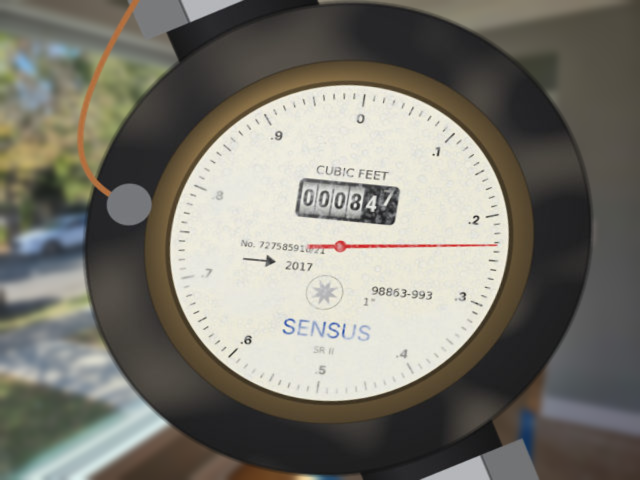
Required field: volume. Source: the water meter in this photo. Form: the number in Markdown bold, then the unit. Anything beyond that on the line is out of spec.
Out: **847.23** ft³
